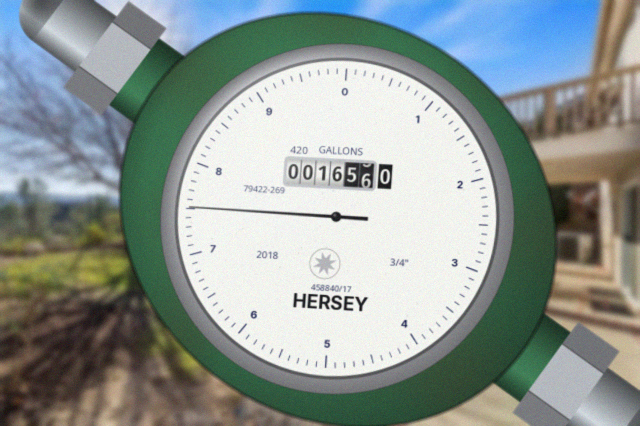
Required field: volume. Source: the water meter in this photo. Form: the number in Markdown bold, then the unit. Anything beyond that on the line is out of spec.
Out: **16557.5** gal
